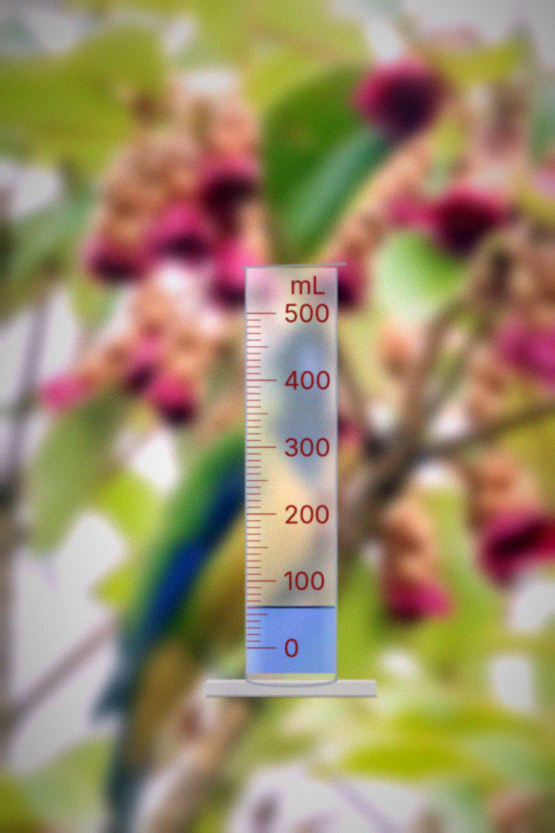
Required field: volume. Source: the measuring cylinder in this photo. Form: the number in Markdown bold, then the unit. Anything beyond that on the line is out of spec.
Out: **60** mL
